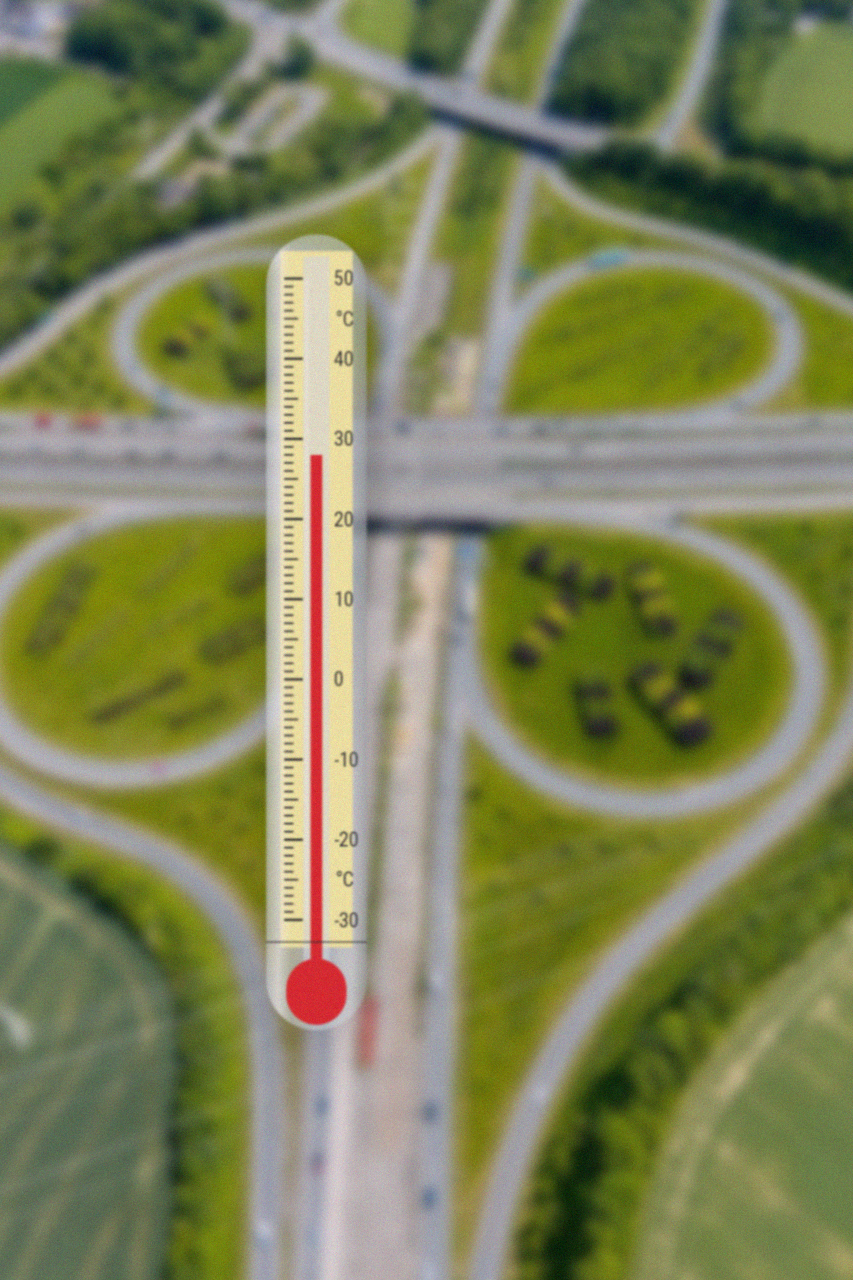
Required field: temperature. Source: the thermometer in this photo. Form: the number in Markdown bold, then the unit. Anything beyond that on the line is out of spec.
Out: **28** °C
